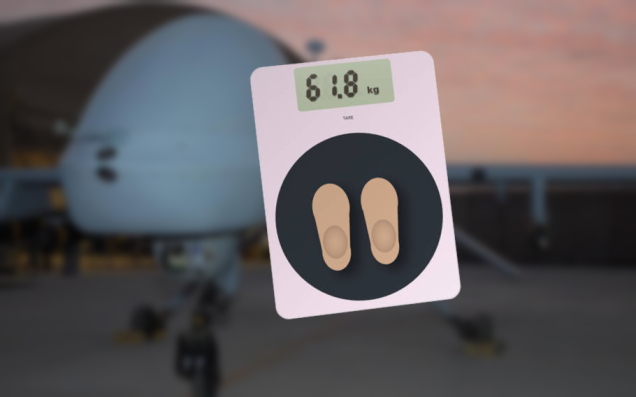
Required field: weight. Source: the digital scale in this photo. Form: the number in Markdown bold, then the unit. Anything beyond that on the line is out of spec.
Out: **61.8** kg
